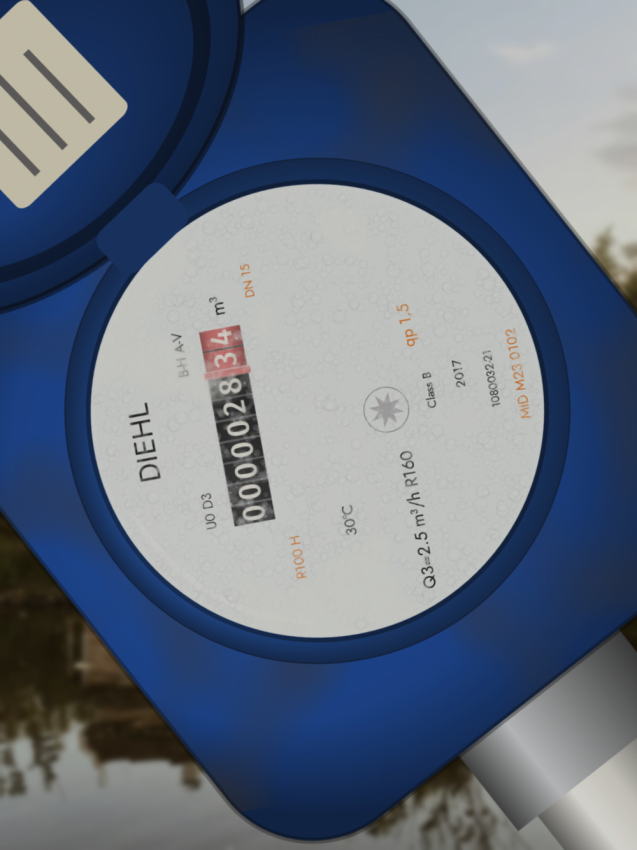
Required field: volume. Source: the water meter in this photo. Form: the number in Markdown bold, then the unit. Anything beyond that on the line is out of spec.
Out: **28.34** m³
